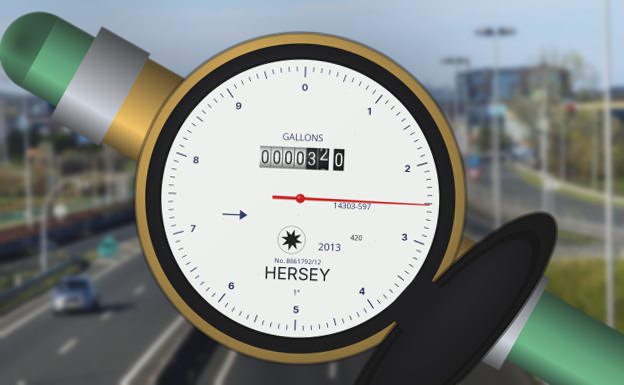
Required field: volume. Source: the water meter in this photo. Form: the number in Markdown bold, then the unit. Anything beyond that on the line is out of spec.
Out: **322.5** gal
